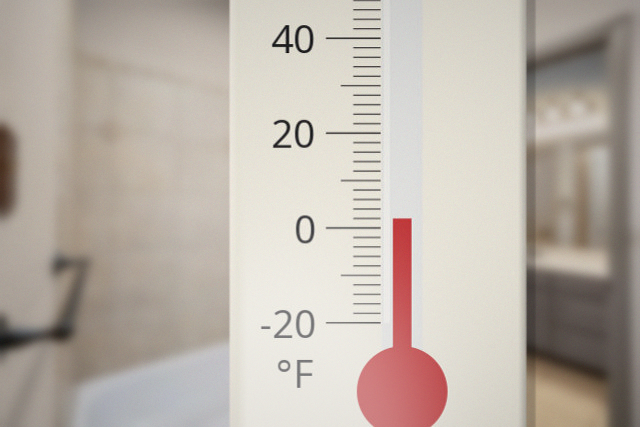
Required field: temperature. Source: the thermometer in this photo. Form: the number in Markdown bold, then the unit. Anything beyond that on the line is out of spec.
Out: **2** °F
